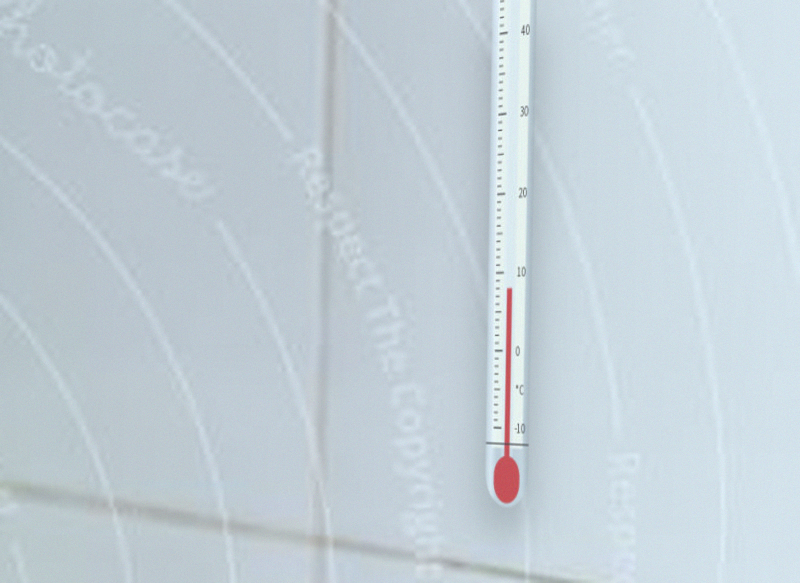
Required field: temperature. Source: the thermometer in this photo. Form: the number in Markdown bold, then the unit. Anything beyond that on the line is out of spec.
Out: **8** °C
